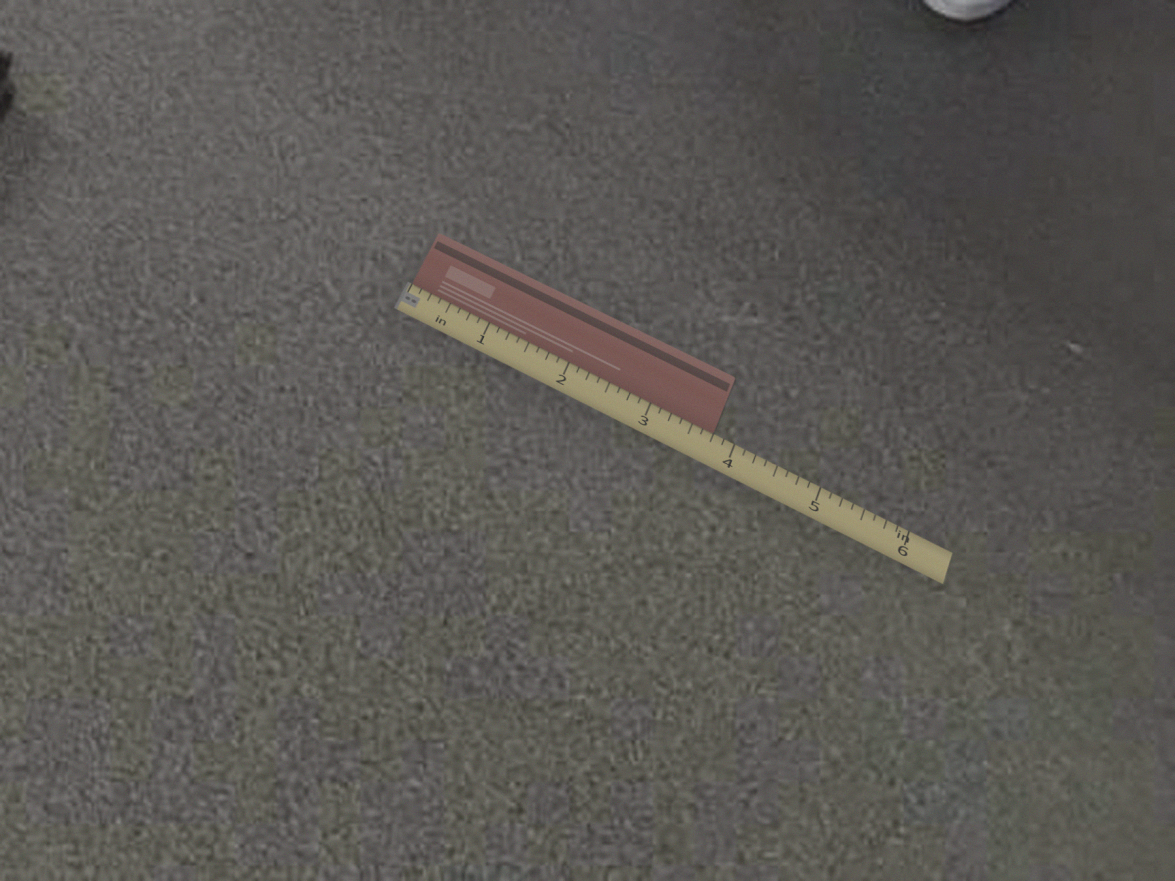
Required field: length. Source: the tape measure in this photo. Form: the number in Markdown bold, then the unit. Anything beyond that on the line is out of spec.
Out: **3.75** in
